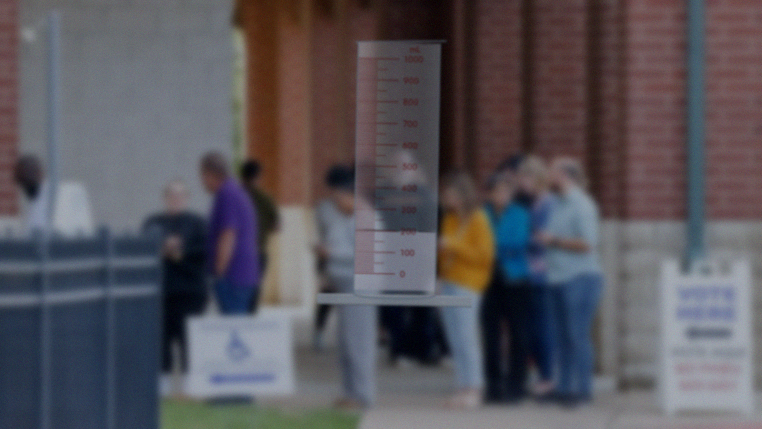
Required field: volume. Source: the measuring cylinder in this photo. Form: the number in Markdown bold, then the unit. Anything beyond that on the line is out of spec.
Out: **200** mL
